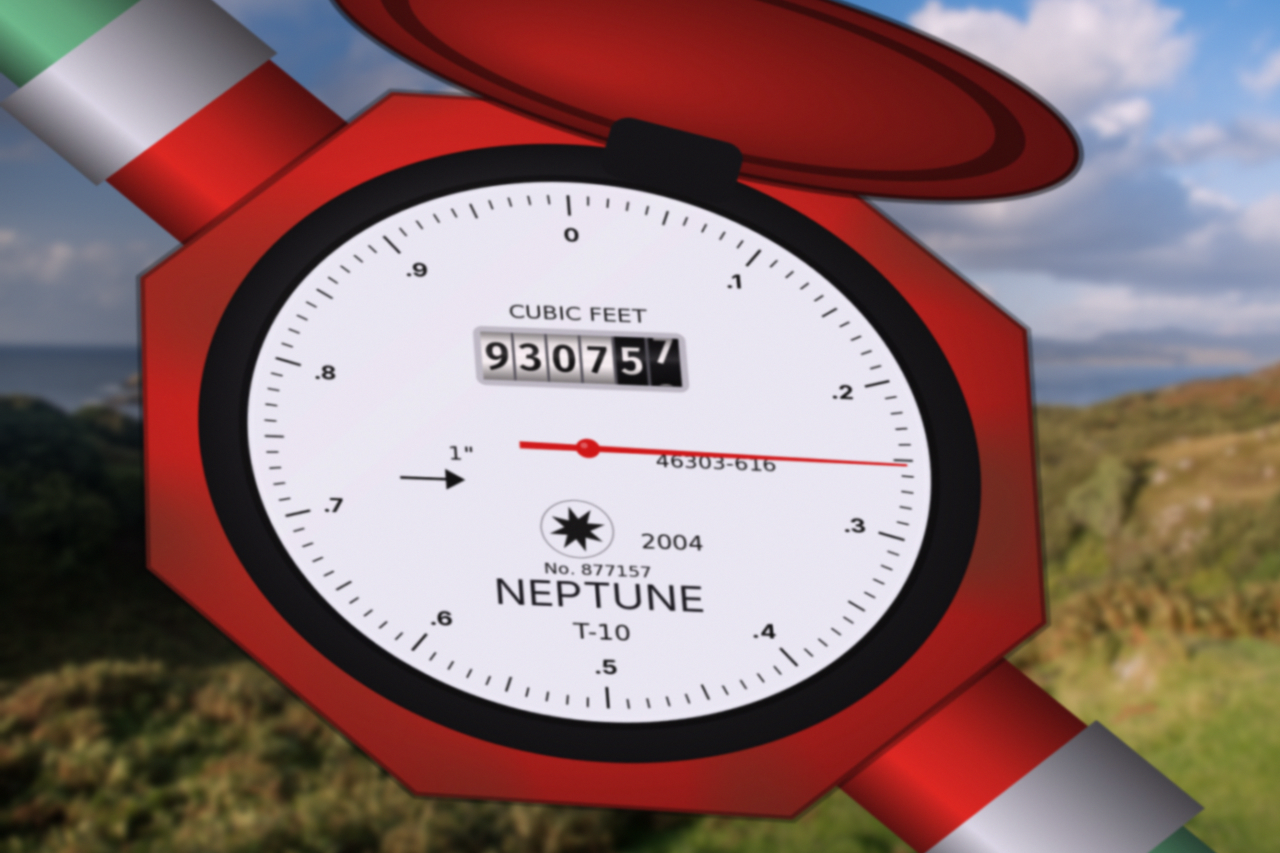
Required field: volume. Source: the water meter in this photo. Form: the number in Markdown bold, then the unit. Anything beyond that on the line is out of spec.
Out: **930757.25** ft³
